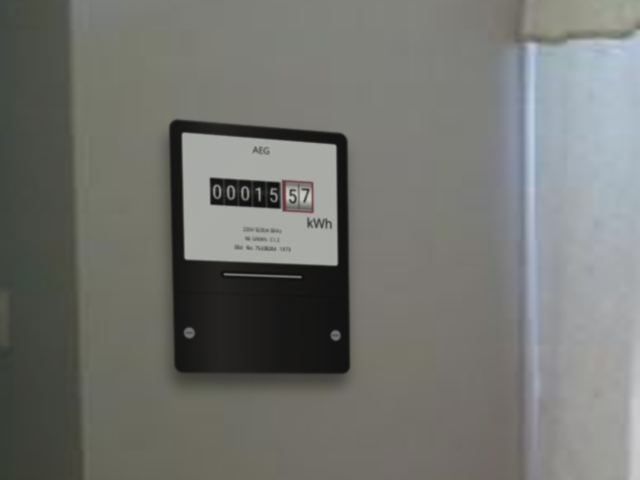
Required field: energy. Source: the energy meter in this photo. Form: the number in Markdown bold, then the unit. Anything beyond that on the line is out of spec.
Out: **15.57** kWh
